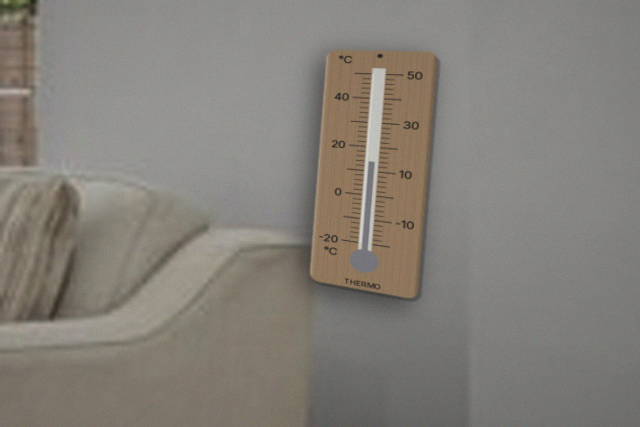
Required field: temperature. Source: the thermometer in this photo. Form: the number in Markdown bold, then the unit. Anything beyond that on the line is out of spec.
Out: **14** °C
